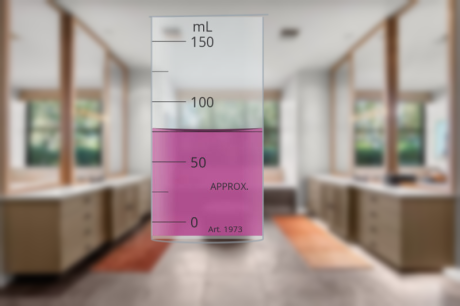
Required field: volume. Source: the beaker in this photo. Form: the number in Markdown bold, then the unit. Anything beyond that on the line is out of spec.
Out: **75** mL
